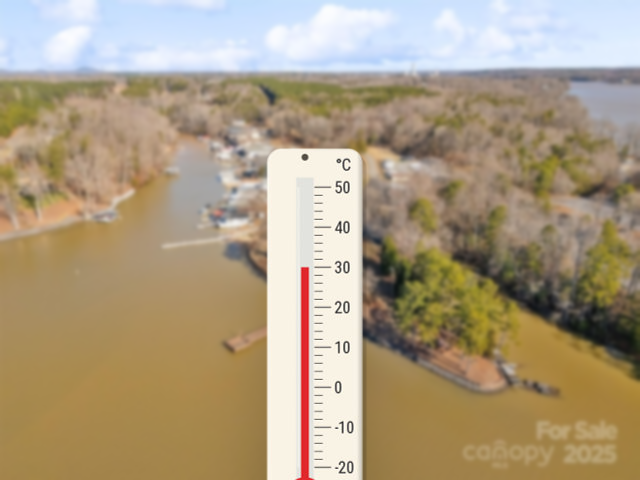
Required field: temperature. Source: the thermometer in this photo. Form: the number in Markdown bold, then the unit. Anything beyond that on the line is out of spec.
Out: **30** °C
